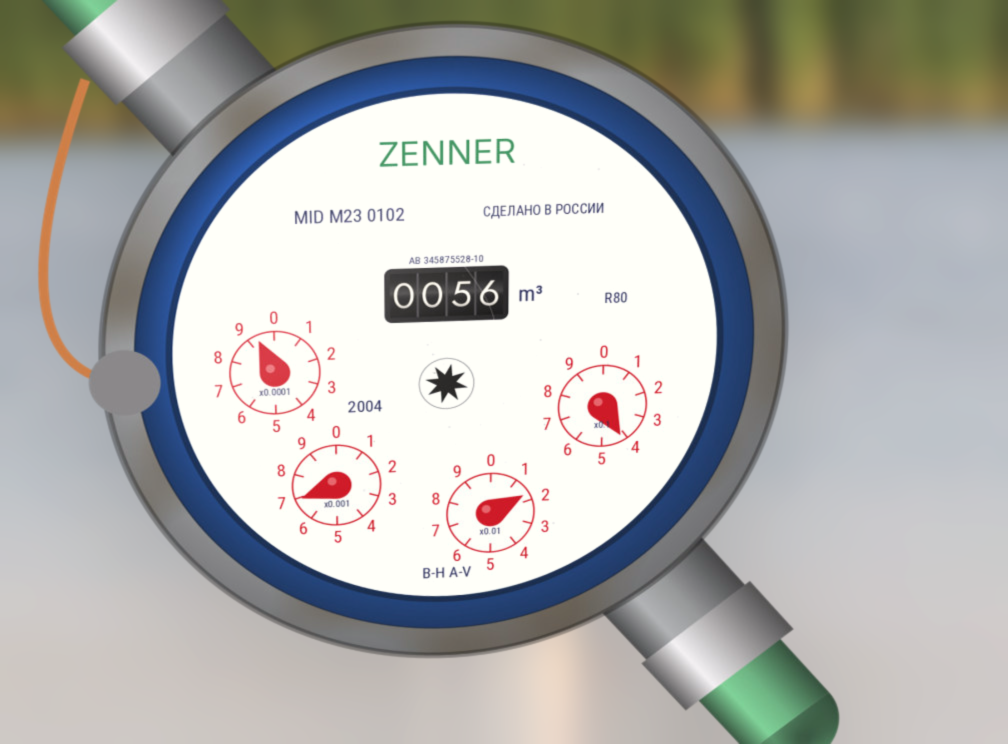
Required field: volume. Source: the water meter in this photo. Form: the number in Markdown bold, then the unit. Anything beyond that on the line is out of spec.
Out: **56.4169** m³
